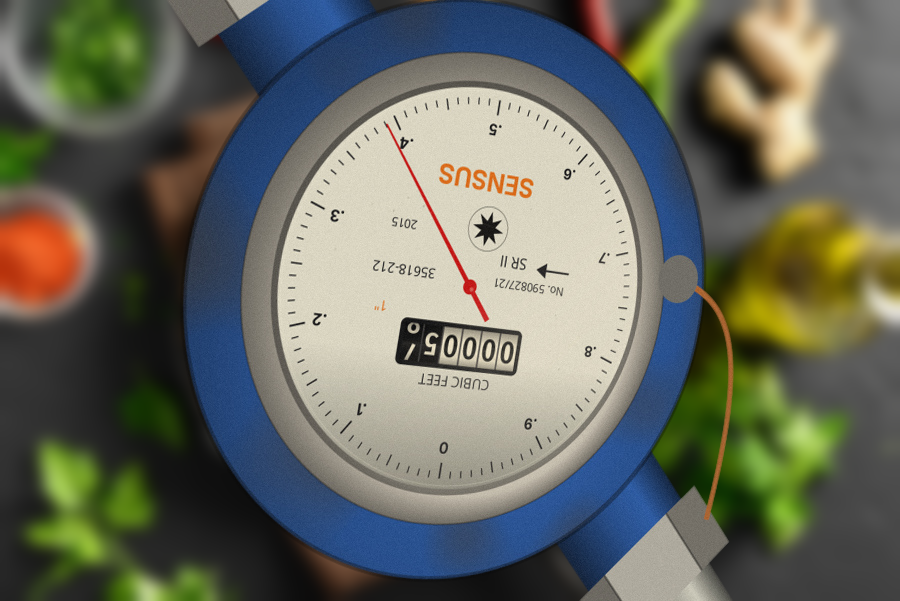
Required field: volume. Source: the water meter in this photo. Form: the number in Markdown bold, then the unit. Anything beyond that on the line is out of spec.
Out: **57.39** ft³
